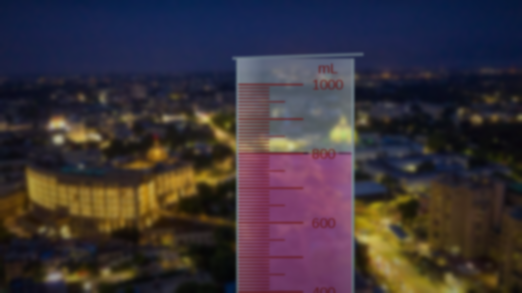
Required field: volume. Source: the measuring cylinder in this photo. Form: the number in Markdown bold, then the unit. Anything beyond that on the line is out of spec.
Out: **800** mL
